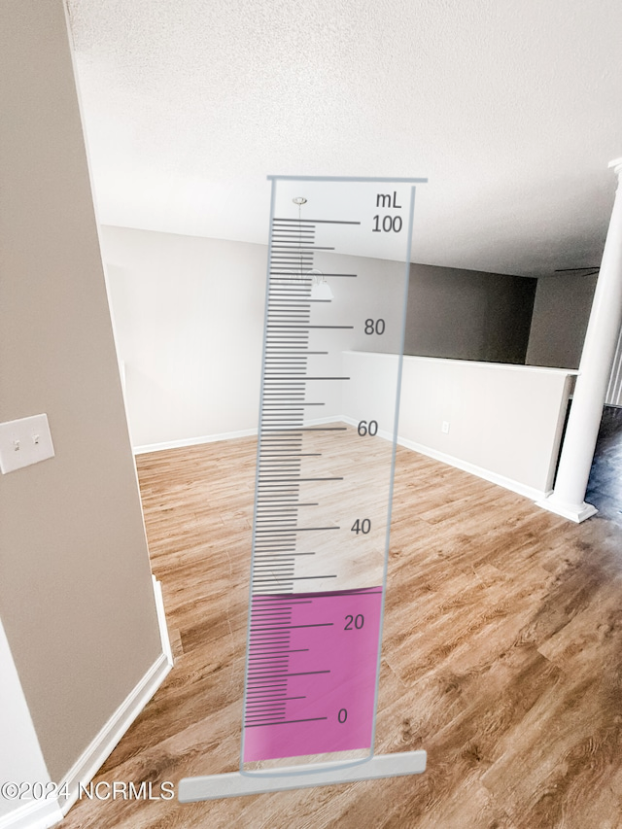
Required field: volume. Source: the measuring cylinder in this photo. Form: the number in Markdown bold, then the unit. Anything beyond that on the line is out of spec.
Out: **26** mL
